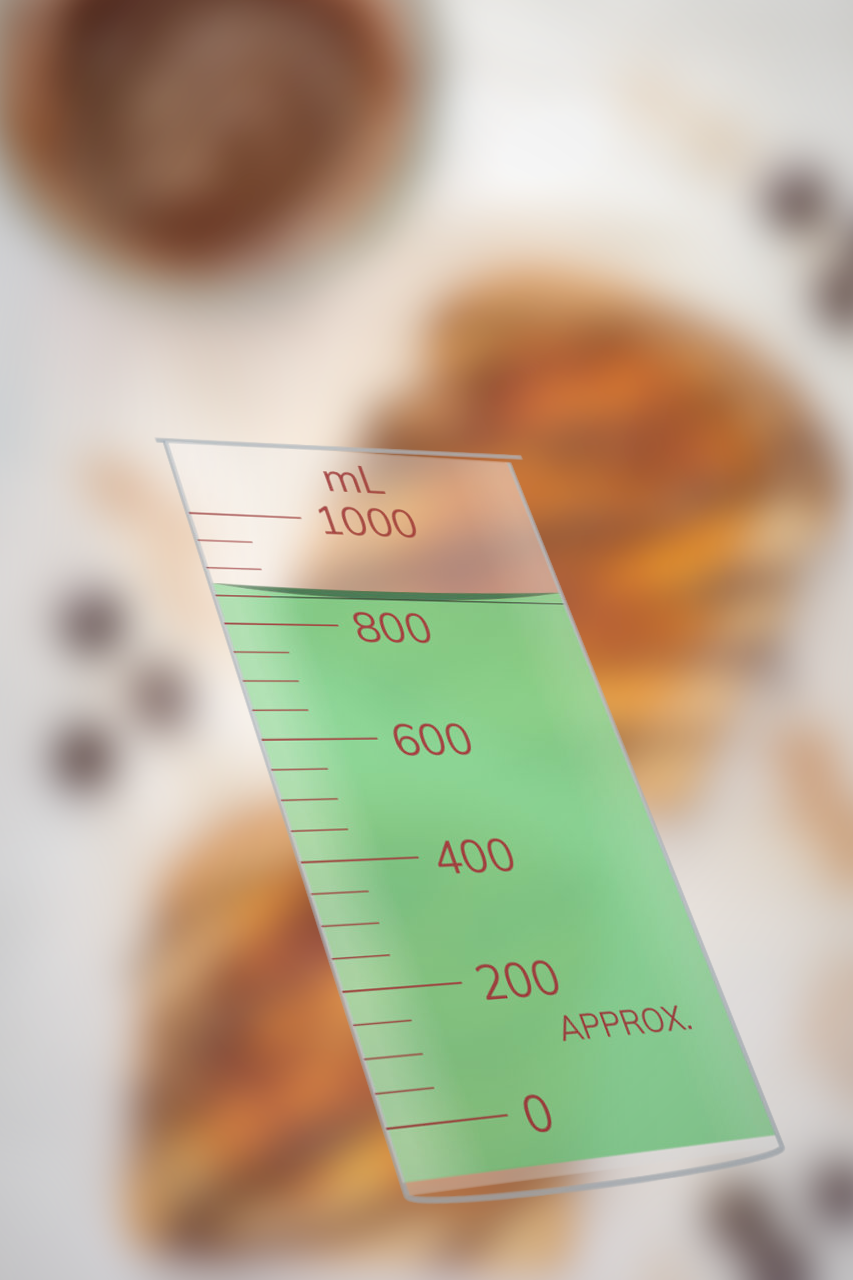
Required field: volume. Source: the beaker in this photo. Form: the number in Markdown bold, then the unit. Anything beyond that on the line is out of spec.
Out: **850** mL
